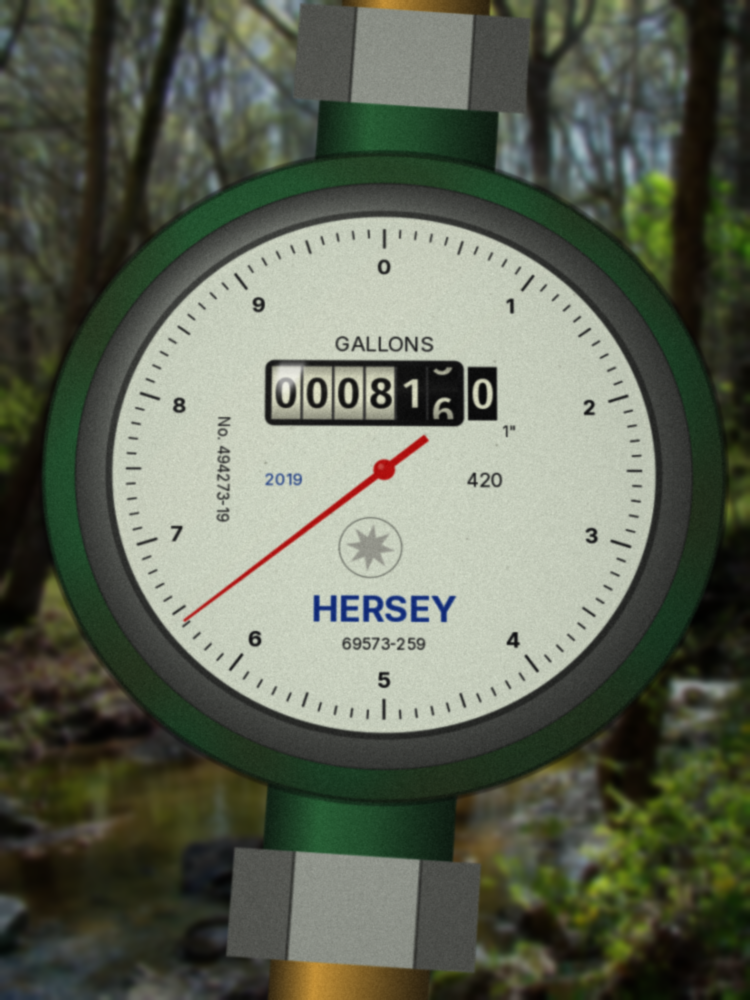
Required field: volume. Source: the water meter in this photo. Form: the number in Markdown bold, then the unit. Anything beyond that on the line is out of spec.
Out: **8156.4** gal
